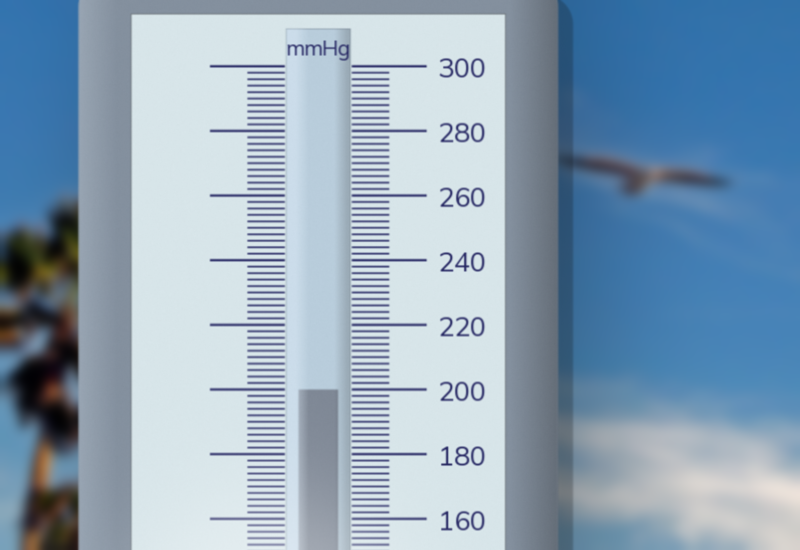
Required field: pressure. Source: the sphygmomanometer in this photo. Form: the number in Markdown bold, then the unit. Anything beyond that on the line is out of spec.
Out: **200** mmHg
